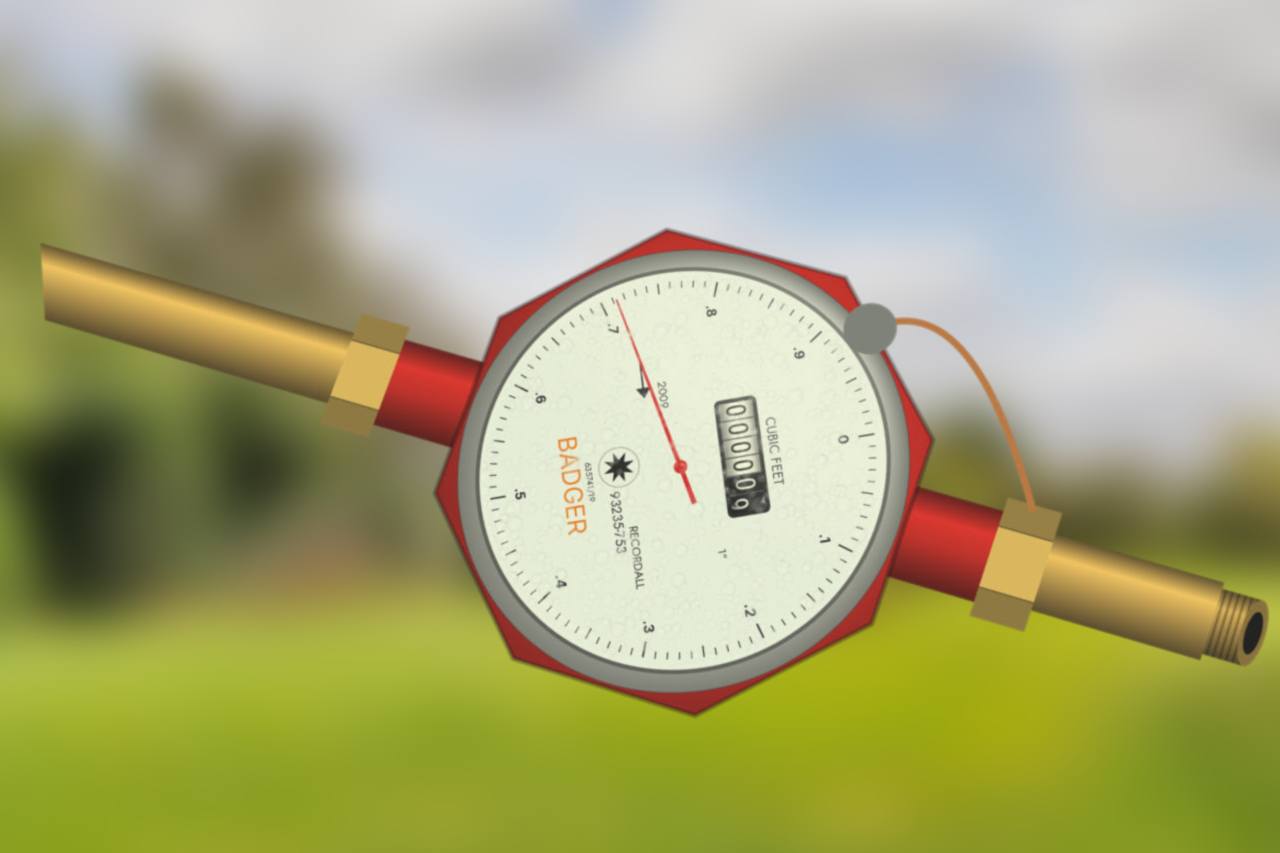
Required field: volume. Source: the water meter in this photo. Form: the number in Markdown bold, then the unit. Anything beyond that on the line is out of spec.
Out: **8.71** ft³
